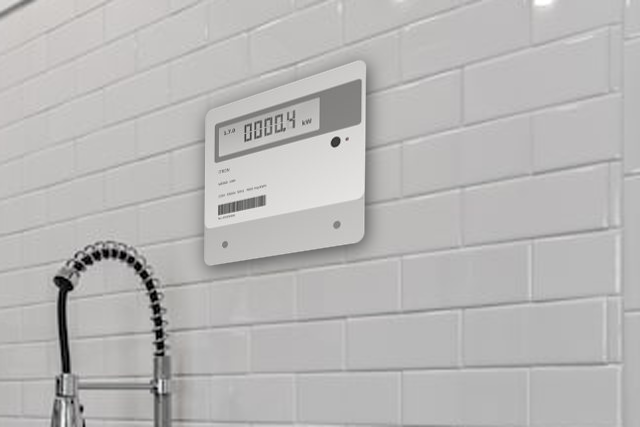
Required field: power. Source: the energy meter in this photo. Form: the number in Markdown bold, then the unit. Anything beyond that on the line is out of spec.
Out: **0.4** kW
